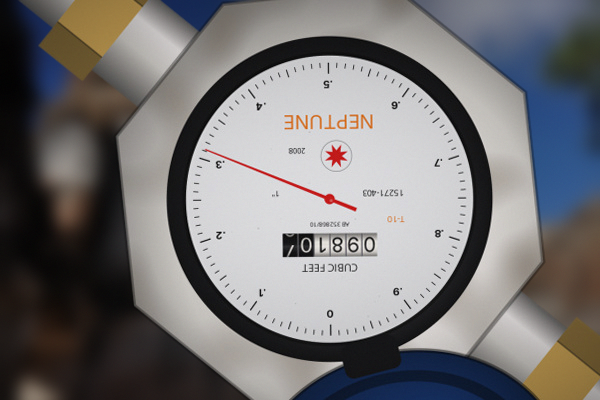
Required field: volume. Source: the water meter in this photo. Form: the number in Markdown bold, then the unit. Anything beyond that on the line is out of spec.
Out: **98107.31** ft³
